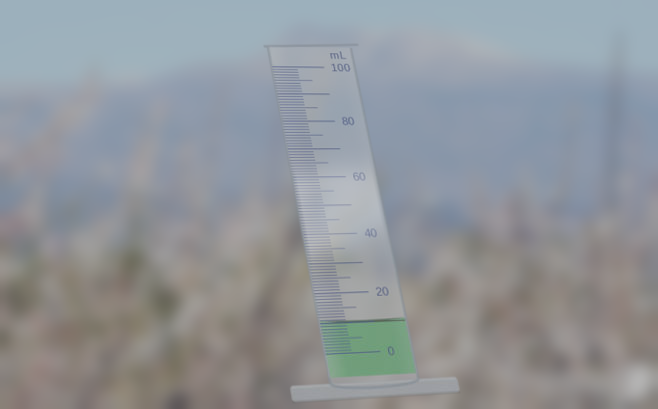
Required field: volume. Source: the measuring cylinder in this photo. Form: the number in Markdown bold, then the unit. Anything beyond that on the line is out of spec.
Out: **10** mL
